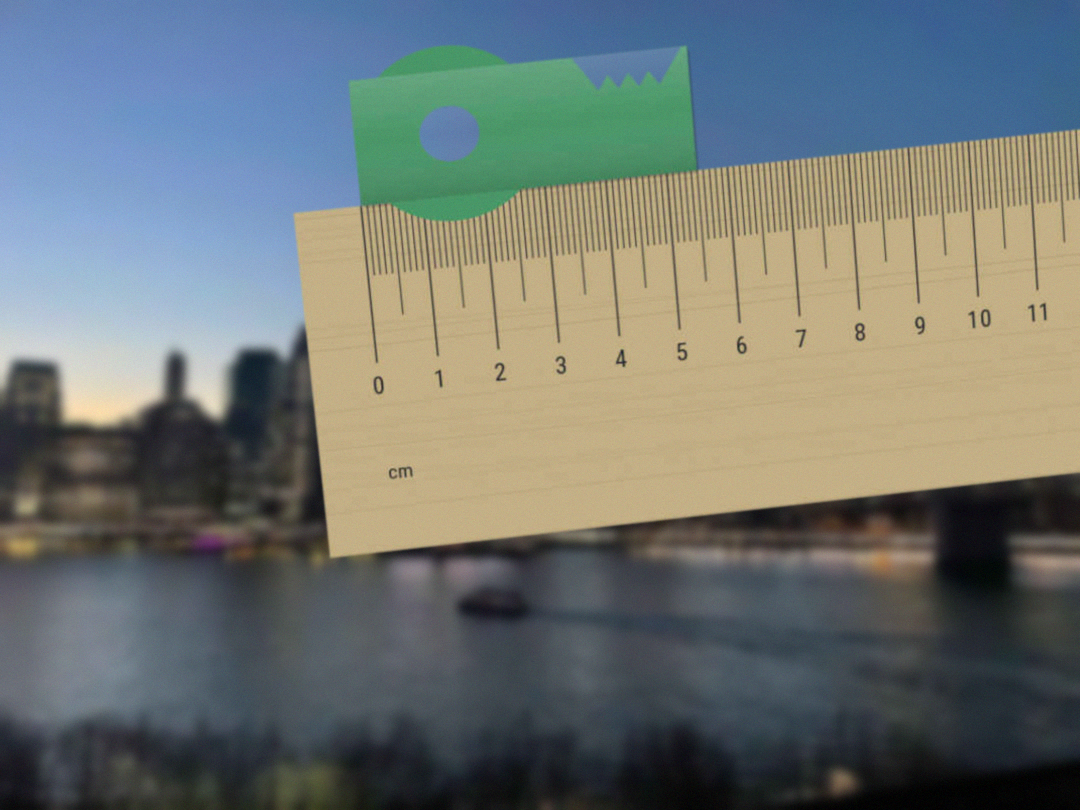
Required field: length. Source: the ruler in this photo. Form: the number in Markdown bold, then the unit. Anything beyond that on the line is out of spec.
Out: **5.5** cm
